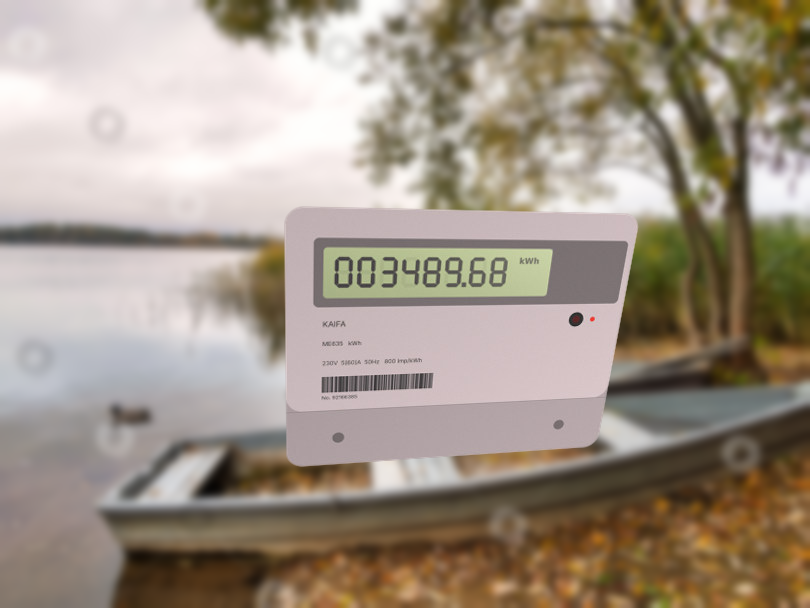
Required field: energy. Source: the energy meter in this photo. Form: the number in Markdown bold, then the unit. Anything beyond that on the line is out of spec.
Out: **3489.68** kWh
